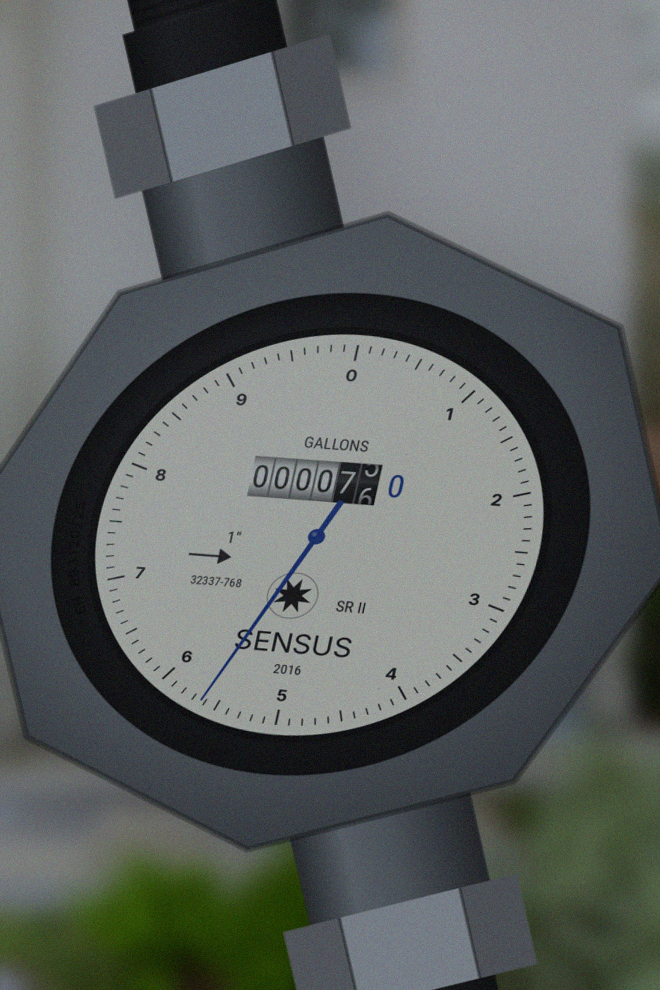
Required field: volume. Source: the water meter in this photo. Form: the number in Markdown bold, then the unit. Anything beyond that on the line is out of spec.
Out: **755.6** gal
